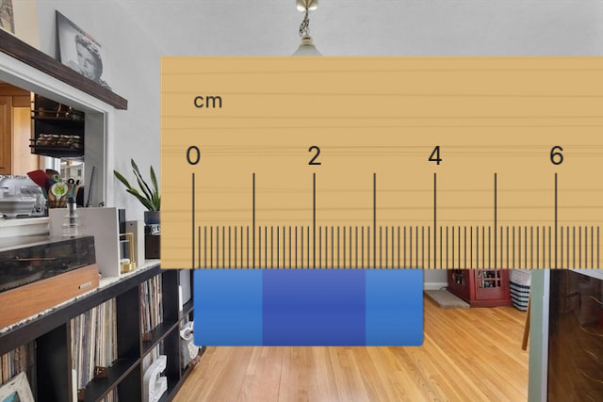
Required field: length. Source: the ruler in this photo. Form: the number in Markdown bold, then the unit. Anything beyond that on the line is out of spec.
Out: **3.8** cm
